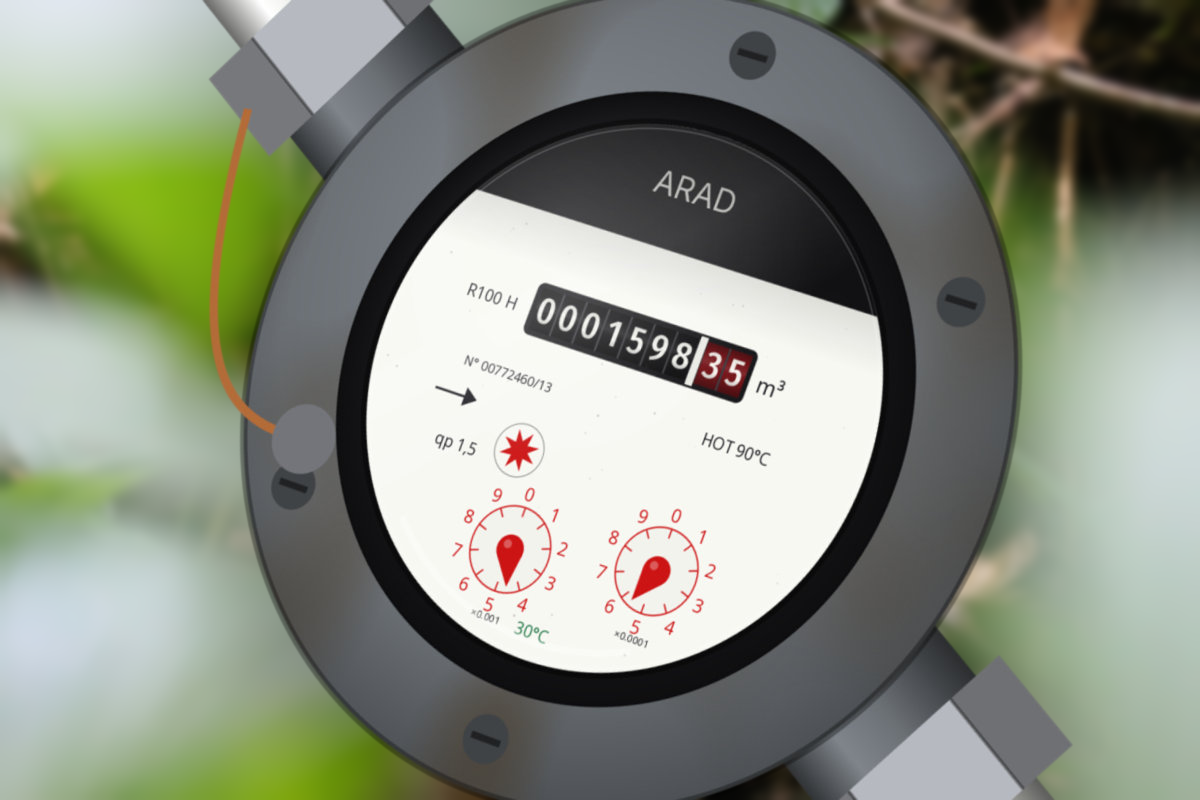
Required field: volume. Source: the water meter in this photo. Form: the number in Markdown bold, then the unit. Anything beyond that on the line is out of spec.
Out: **1598.3545** m³
